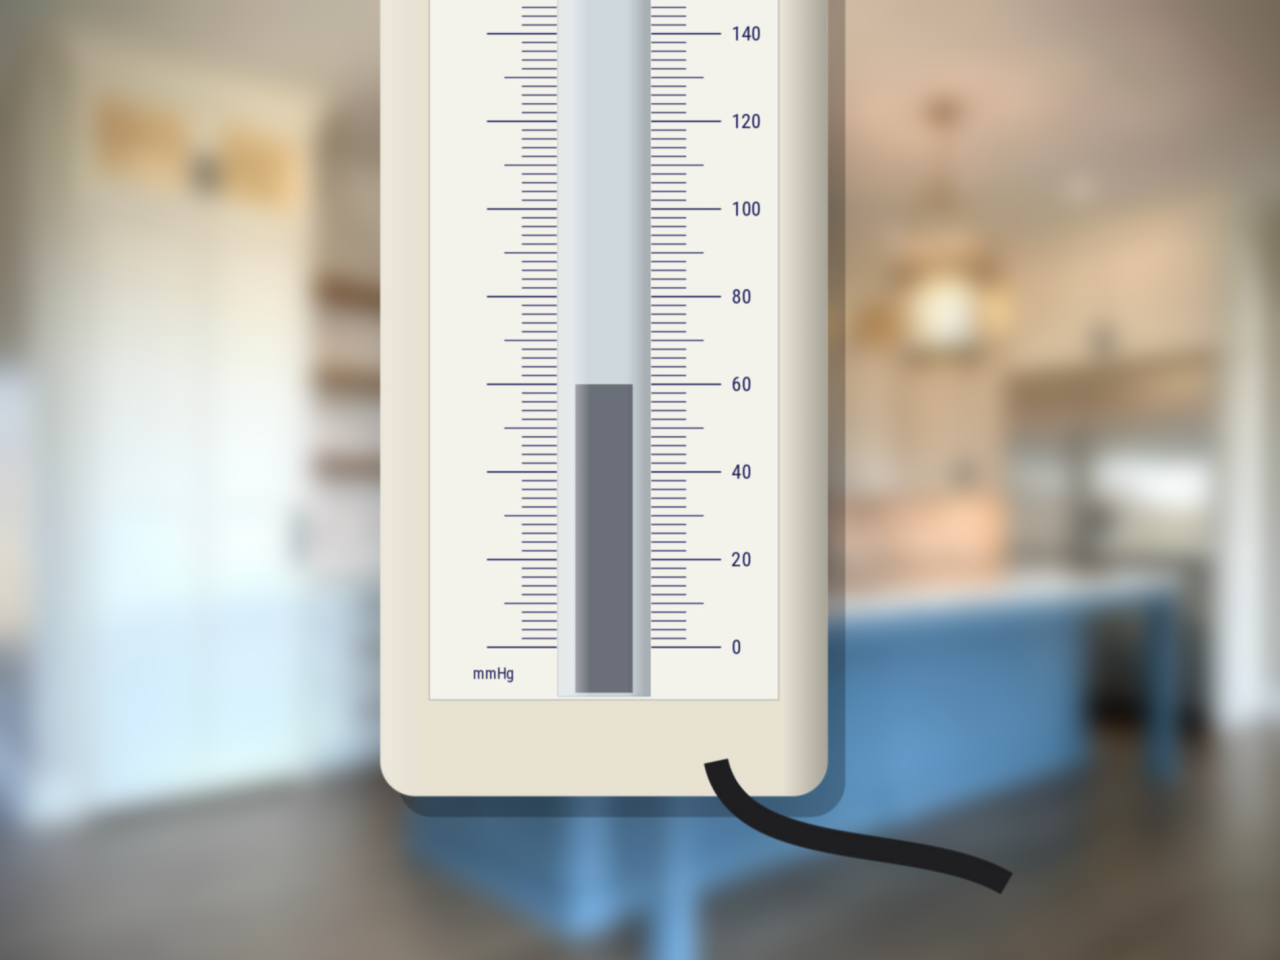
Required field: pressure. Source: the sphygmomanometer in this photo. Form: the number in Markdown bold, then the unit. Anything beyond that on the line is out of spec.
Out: **60** mmHg
